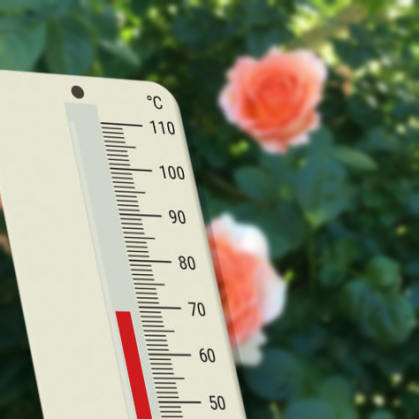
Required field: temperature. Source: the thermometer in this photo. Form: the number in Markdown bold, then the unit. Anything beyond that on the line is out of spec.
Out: **69** °C
